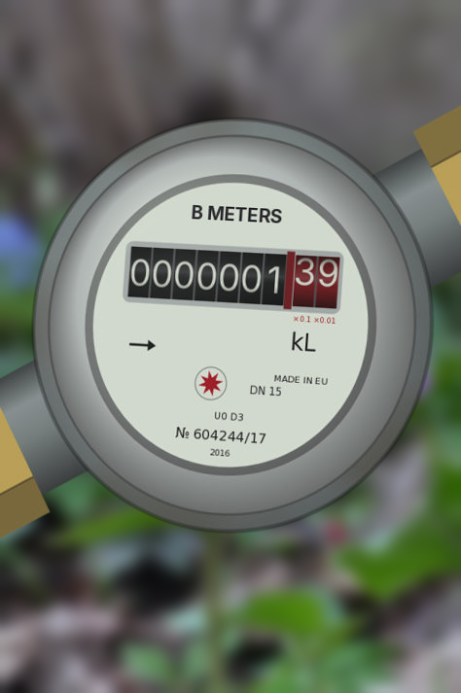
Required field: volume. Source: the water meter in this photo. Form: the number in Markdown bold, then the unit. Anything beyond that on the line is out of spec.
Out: **1.39** kL
